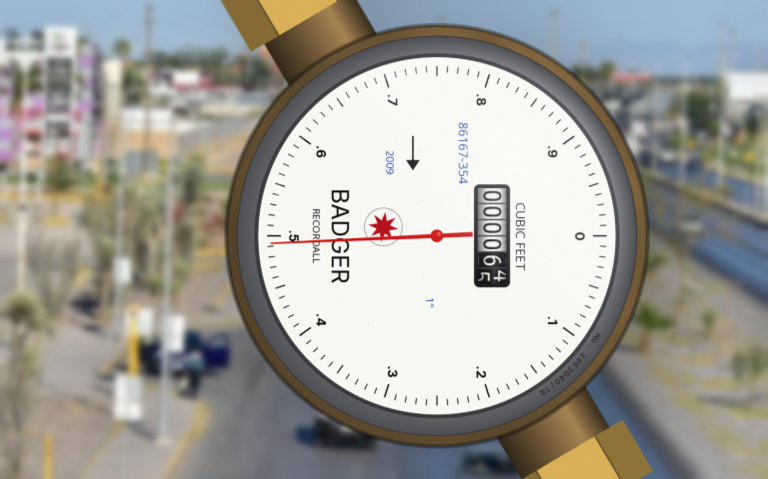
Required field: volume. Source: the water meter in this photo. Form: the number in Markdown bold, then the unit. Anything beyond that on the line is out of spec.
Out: **64.49** ft³
